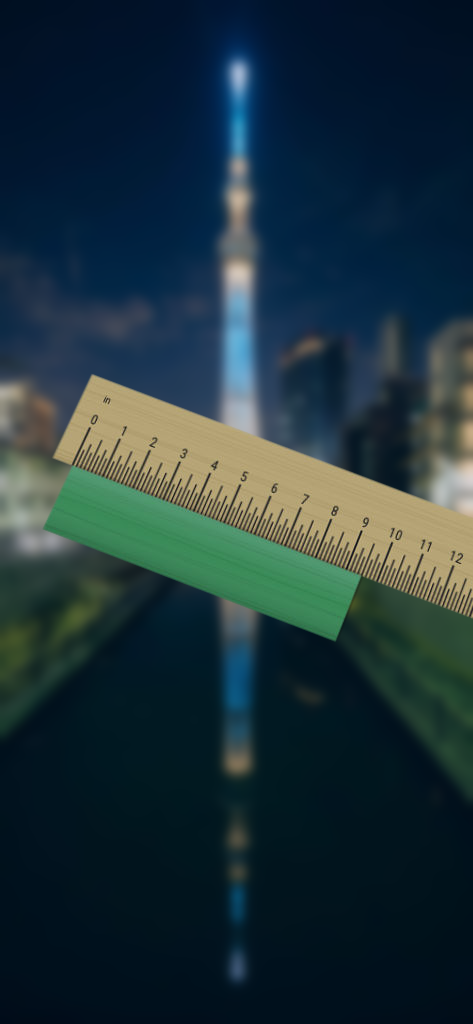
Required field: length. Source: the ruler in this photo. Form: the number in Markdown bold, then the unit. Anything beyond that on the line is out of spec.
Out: **9.5** in
